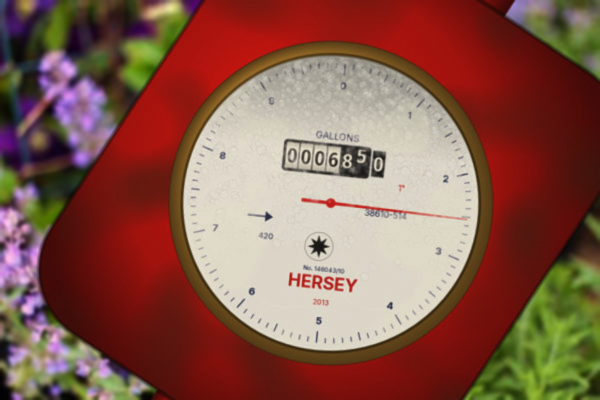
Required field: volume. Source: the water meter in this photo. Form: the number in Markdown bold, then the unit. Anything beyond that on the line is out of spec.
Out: **6852.5** gal
